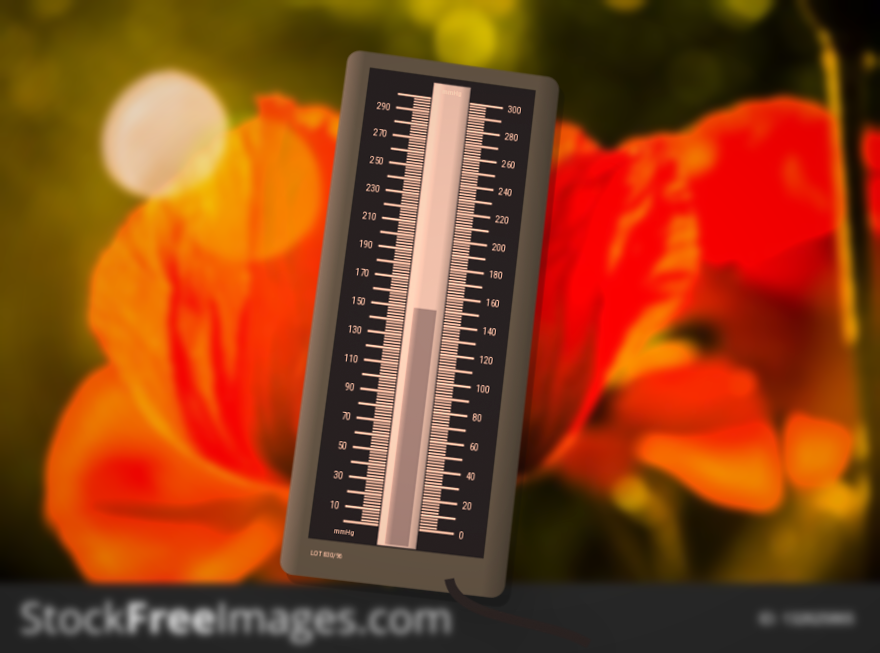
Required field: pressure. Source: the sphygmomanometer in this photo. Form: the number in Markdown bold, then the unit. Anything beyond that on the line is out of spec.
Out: **150** mmHg
